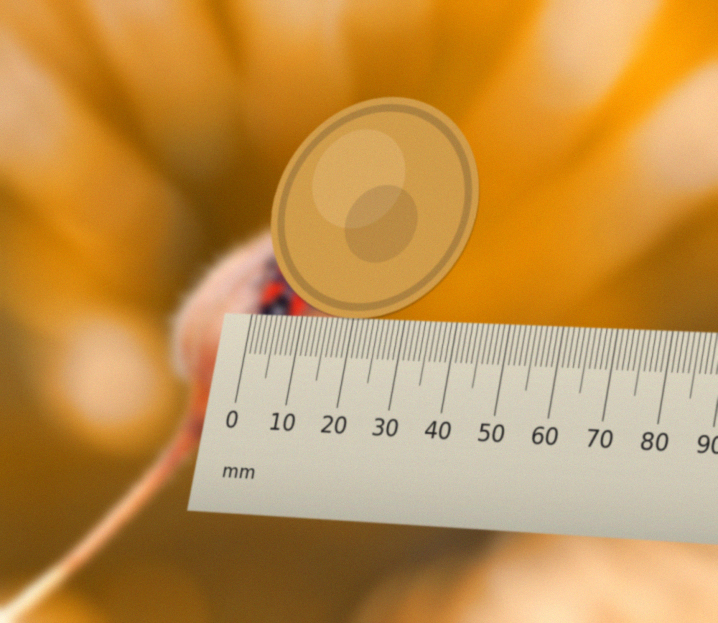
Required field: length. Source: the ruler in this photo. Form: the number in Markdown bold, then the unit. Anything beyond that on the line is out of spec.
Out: **40** mm
